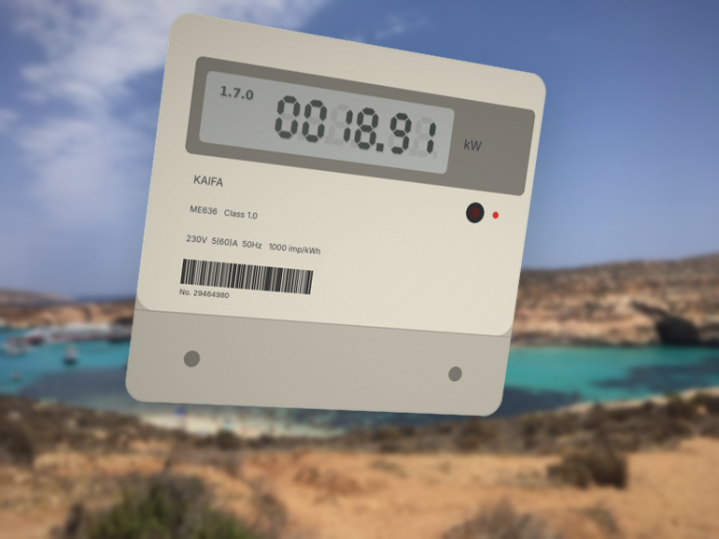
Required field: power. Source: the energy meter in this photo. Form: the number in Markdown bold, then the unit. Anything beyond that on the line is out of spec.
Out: **18.91** kW
